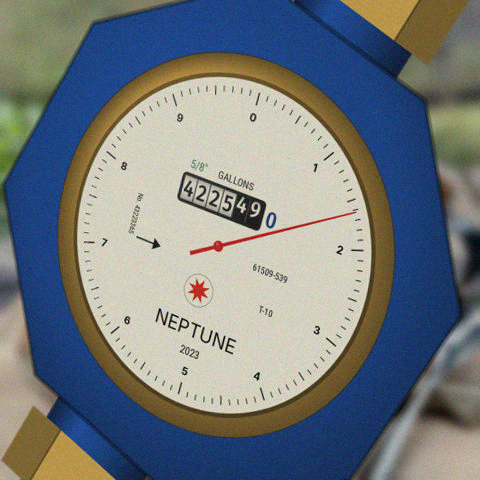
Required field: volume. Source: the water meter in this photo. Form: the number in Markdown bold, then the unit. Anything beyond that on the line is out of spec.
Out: **4225491.6** gal
